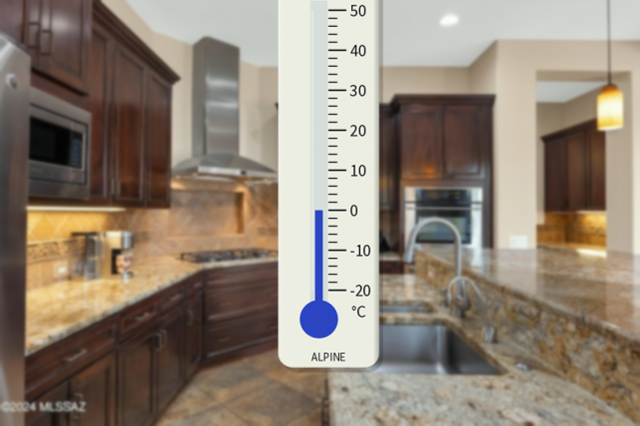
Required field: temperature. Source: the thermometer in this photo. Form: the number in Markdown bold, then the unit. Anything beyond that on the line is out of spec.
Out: **0** °C
